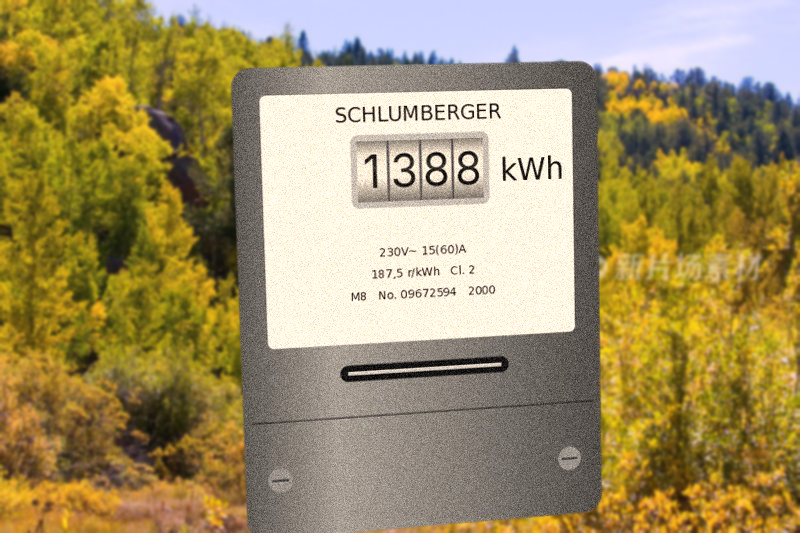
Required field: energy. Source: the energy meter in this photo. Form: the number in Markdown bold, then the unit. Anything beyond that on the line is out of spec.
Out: **1388** kWh
